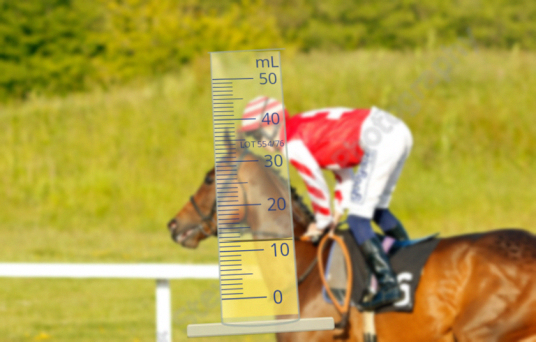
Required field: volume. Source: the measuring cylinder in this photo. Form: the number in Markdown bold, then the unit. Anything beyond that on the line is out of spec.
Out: **12** mL
